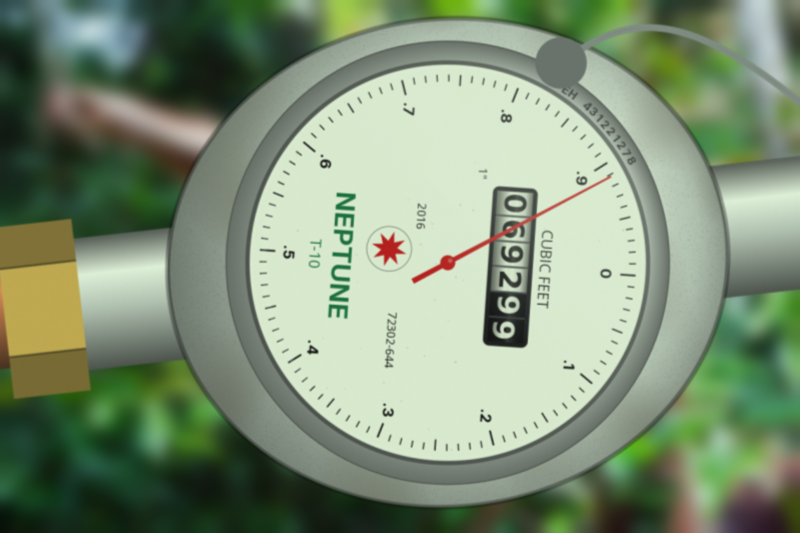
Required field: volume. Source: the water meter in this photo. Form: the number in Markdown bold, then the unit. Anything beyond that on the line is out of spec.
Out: **69298.91** ft³
